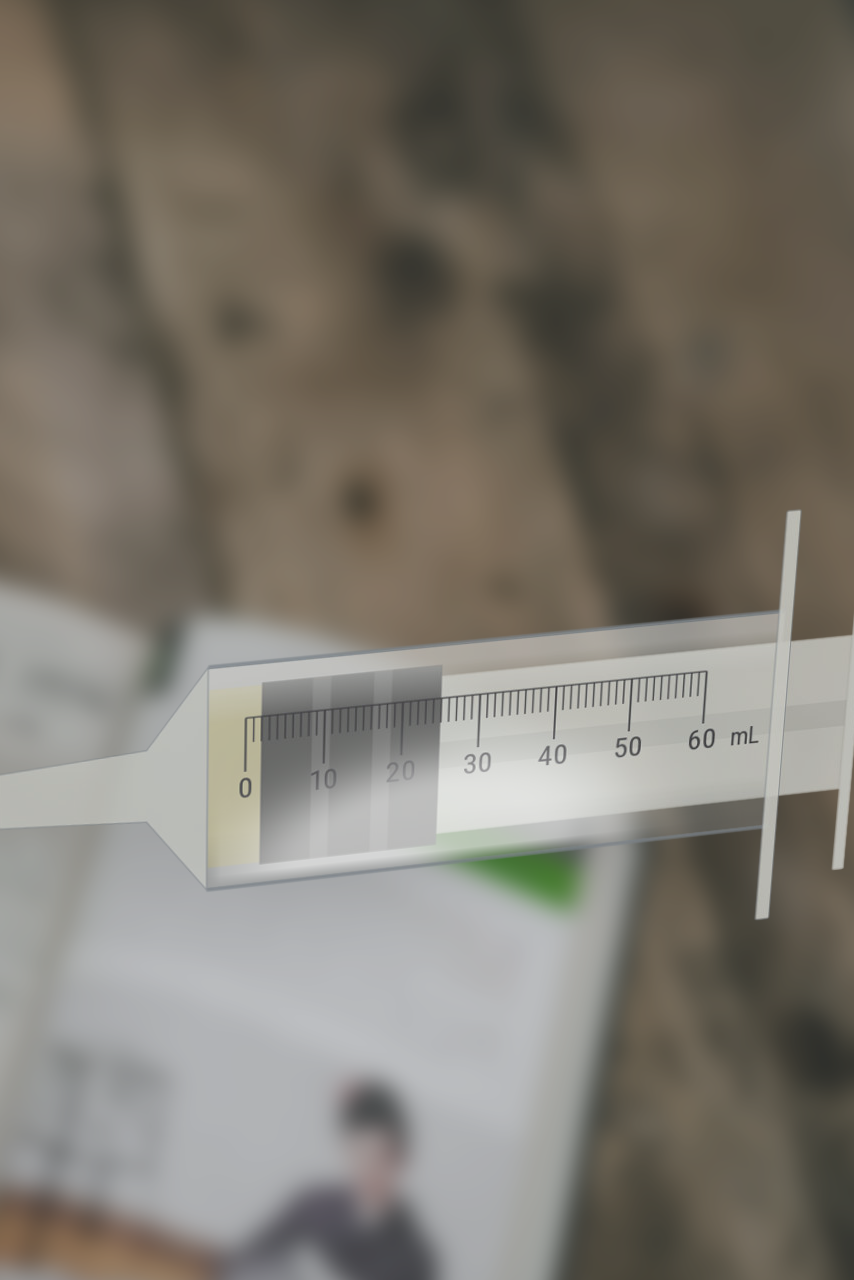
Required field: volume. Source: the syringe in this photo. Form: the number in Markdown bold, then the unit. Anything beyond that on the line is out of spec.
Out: **2** mL
